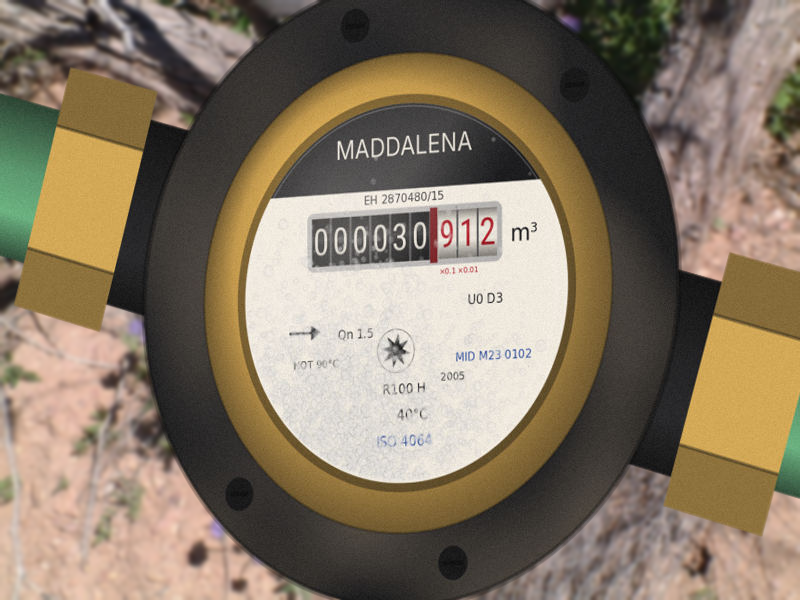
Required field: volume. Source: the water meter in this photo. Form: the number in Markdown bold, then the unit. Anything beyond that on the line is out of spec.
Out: **30.912** m³
